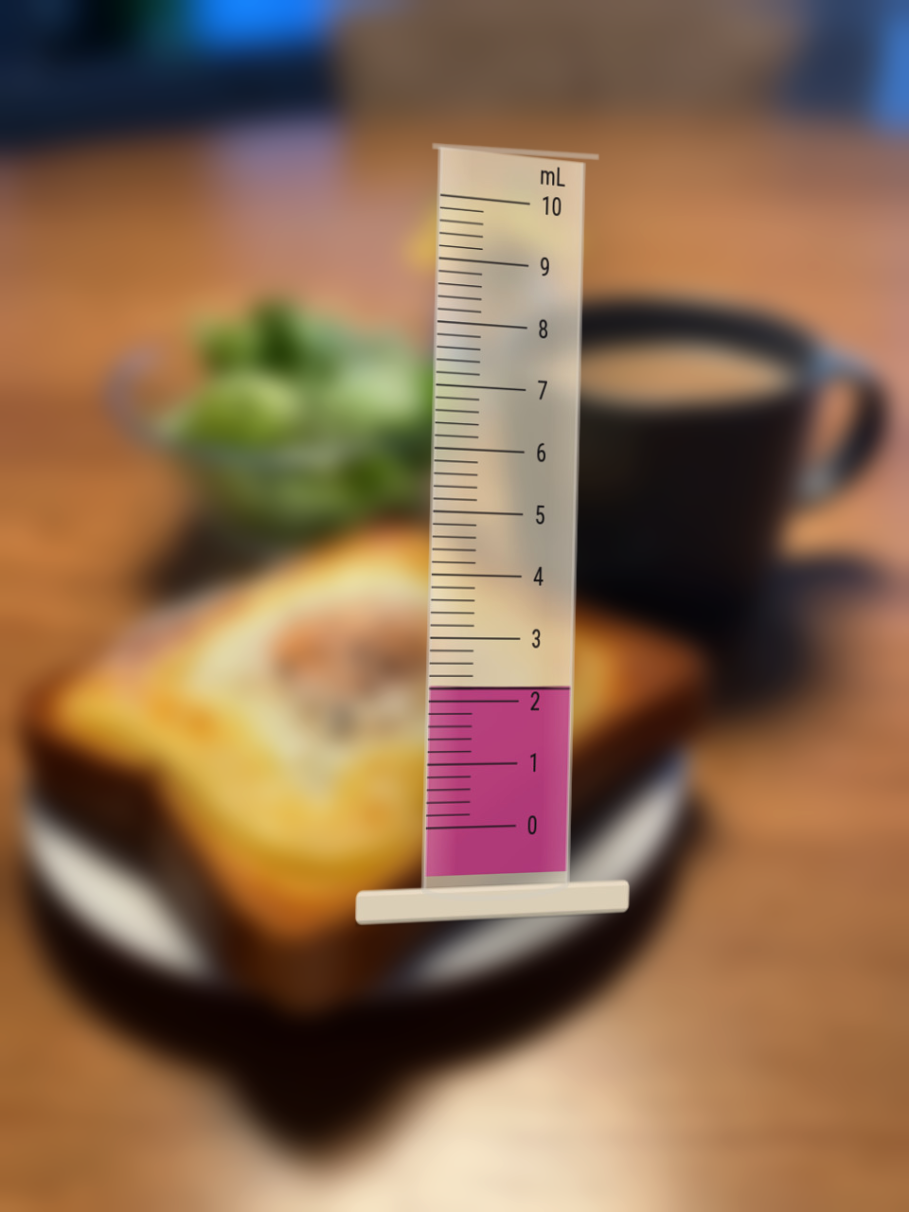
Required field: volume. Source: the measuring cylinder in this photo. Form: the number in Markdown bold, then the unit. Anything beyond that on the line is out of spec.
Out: **2.2** mL
